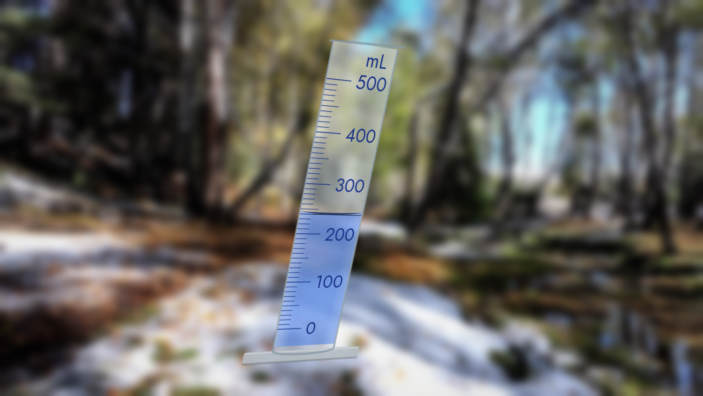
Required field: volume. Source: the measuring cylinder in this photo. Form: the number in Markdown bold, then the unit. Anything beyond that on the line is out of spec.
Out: **240** mL
